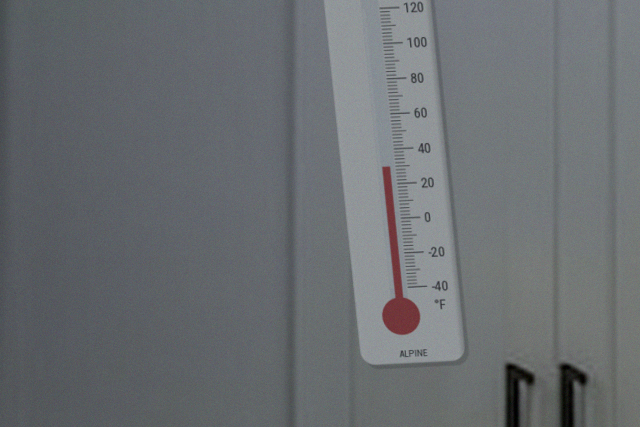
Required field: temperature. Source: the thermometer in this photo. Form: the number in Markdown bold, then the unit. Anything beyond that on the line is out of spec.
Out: **30** °F
